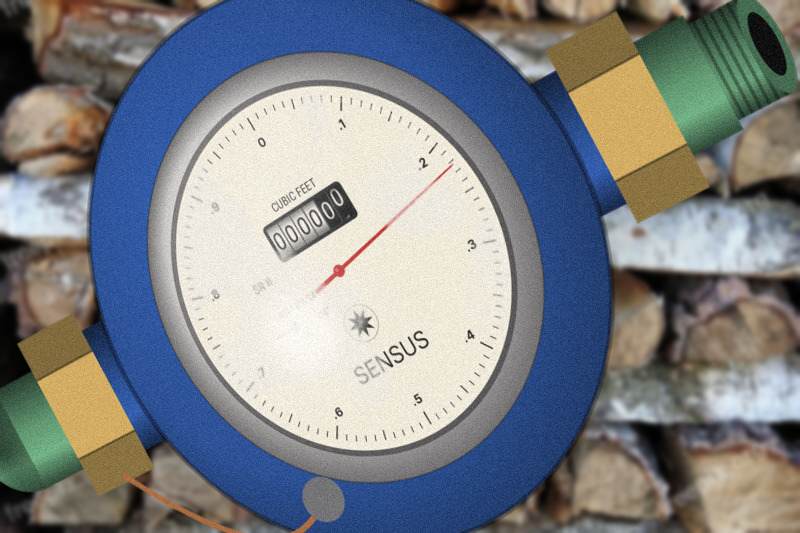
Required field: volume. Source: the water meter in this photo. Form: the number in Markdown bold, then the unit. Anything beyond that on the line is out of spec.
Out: **0.22** ft³
